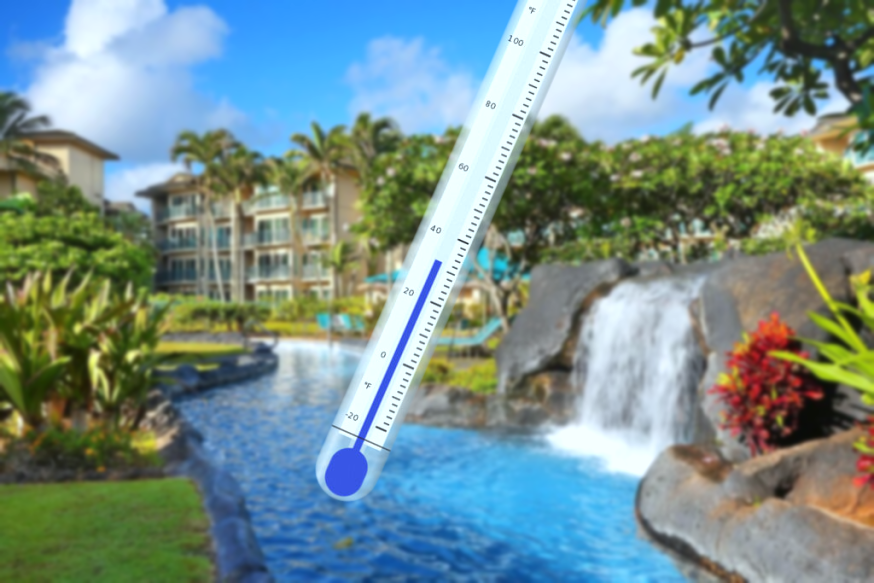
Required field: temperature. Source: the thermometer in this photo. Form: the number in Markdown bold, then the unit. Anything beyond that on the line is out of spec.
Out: **32** °F
